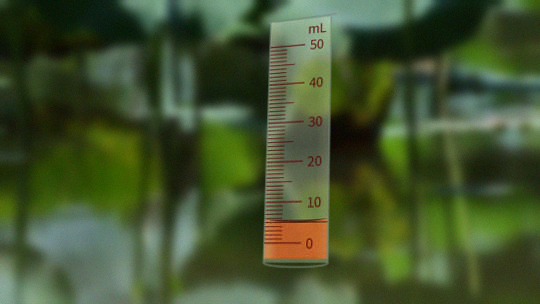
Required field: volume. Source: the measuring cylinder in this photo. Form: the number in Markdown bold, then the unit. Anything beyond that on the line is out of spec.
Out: **5** mL
